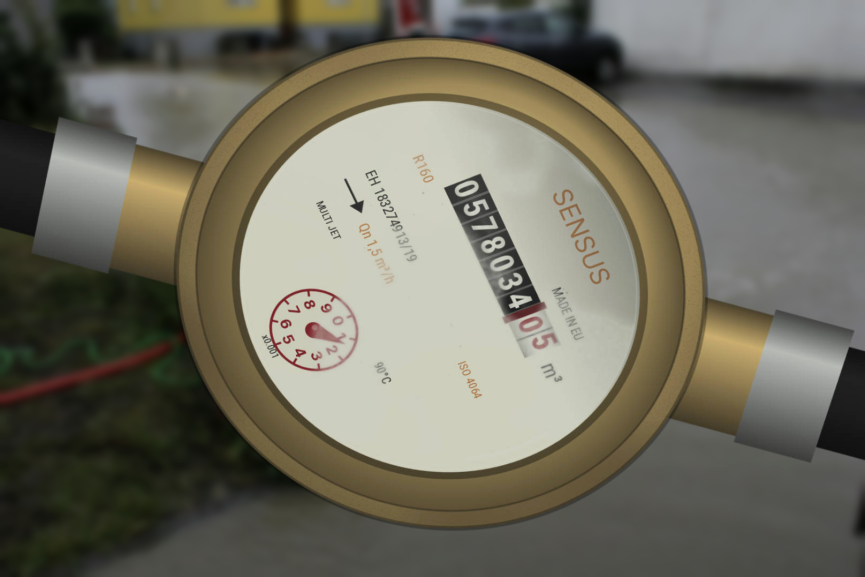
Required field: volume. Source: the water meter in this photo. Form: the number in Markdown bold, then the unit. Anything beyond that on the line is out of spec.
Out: **578034.051** m³
